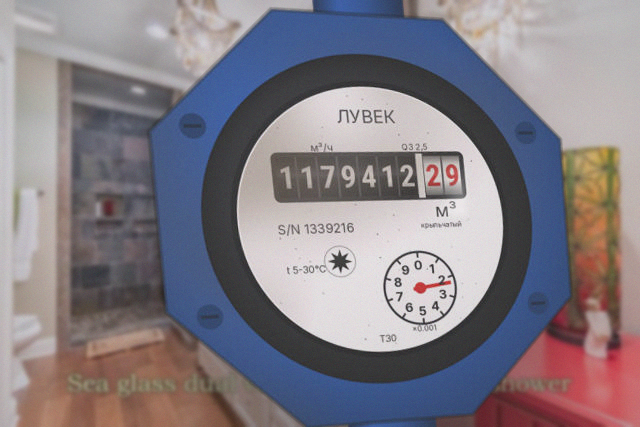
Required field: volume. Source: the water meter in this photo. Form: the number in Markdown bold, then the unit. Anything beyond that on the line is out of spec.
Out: **1179412.292** m³
